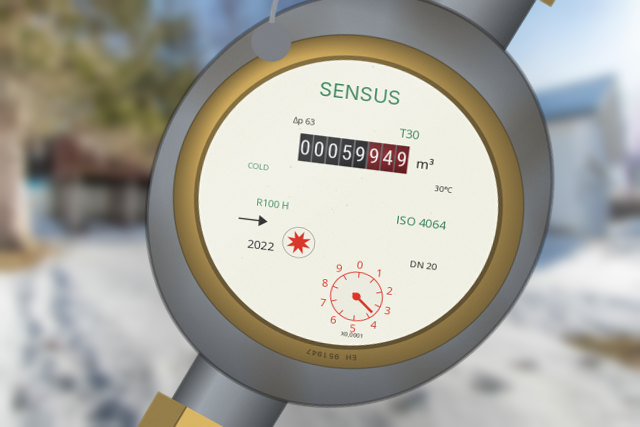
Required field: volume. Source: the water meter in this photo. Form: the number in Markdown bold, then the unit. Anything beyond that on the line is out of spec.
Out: **59.9493** m³
